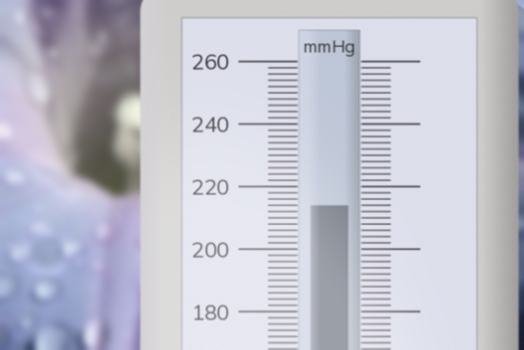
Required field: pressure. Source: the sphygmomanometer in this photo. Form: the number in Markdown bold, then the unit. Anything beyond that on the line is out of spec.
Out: **214** mmHg
